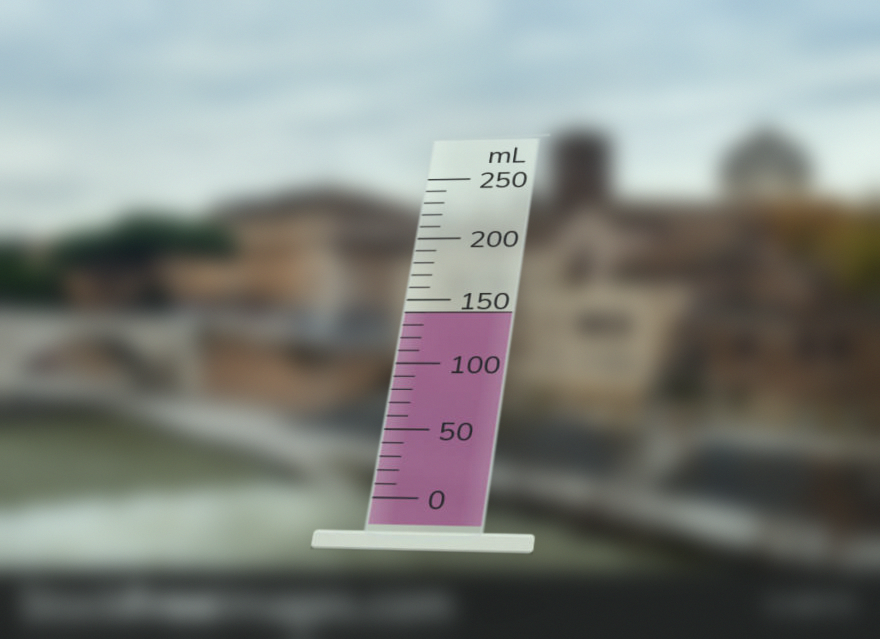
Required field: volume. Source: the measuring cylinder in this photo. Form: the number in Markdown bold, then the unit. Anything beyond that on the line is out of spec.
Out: **140** mL
